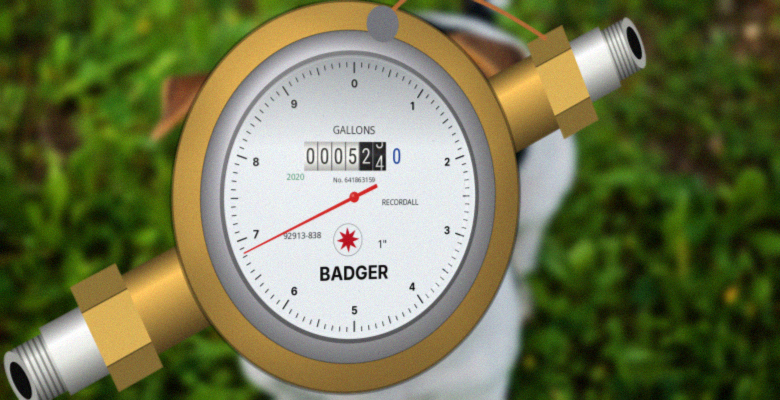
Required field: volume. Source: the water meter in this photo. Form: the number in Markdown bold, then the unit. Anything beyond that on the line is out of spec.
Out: **5236.8** gal
